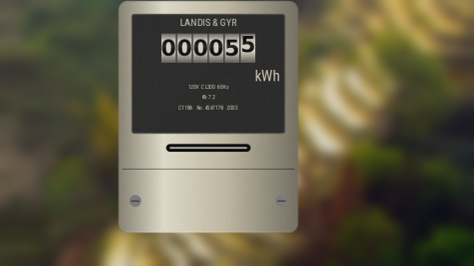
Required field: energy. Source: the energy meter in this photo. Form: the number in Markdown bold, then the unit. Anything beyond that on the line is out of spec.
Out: **55** kWh
